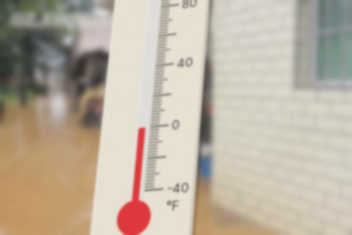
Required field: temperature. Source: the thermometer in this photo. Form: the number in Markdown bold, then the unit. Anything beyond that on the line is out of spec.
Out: **0** °F
